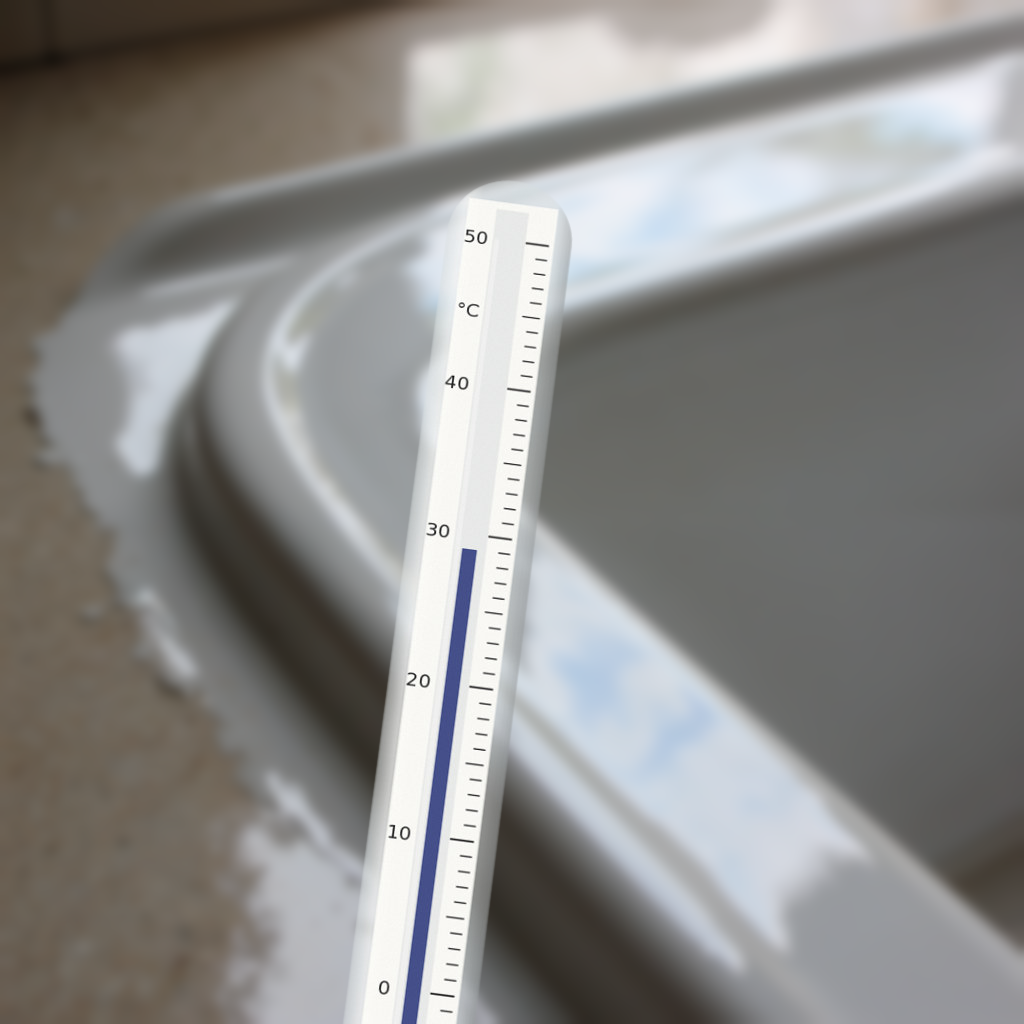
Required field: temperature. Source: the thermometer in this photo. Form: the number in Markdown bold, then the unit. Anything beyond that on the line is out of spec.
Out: **29** °C
